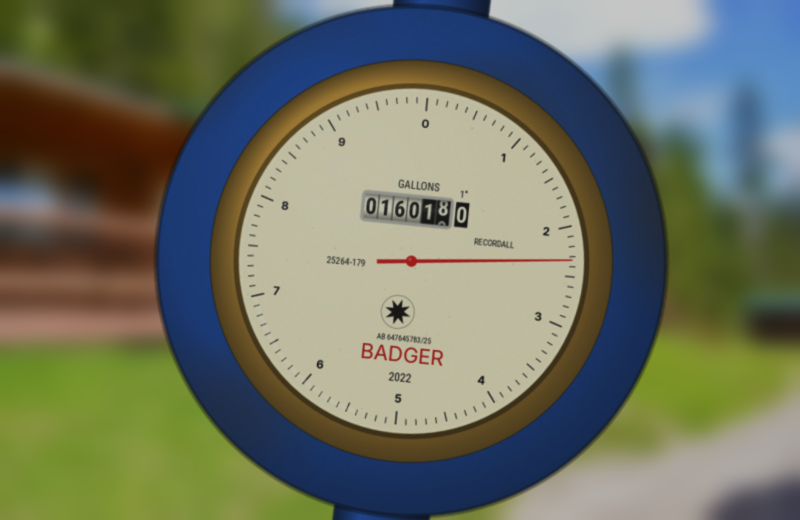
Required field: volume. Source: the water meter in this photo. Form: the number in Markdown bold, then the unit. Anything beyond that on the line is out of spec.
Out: **160182.3** gal
